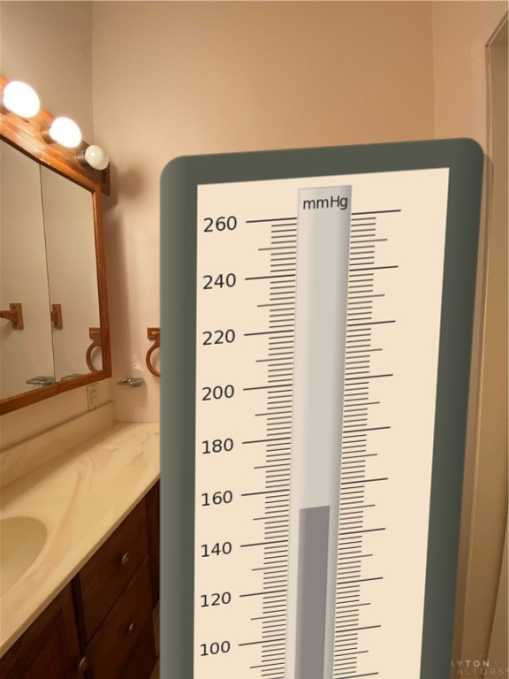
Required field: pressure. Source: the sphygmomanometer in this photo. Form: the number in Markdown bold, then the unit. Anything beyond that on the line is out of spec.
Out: **152** mmHg
